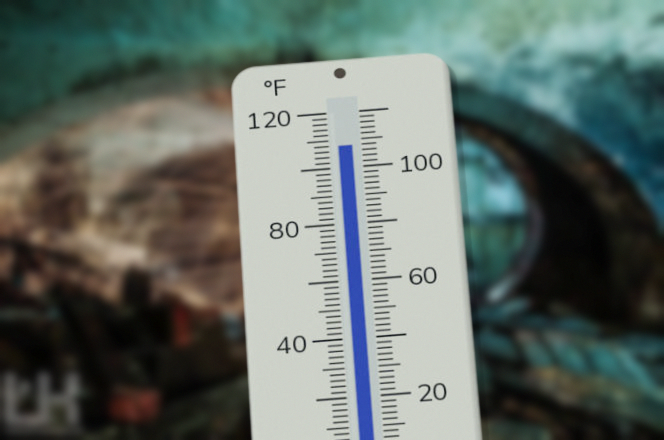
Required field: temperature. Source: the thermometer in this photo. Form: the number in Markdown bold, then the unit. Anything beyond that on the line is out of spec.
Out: **108** °F
